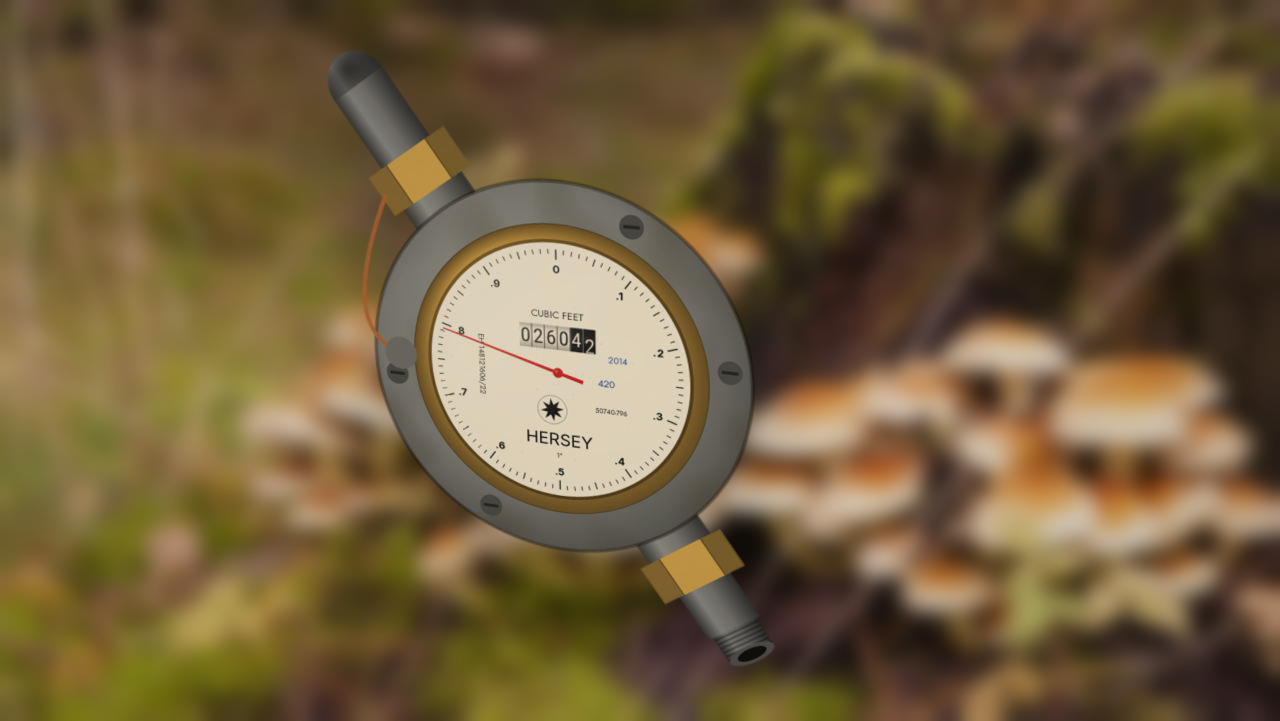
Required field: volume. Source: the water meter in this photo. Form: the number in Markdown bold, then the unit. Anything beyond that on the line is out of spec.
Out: **26041.79** ft³
